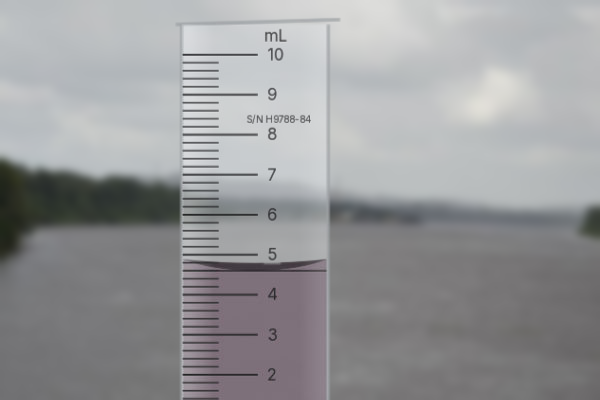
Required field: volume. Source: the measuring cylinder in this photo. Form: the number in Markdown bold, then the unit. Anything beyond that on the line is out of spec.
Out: **4.6** mL
